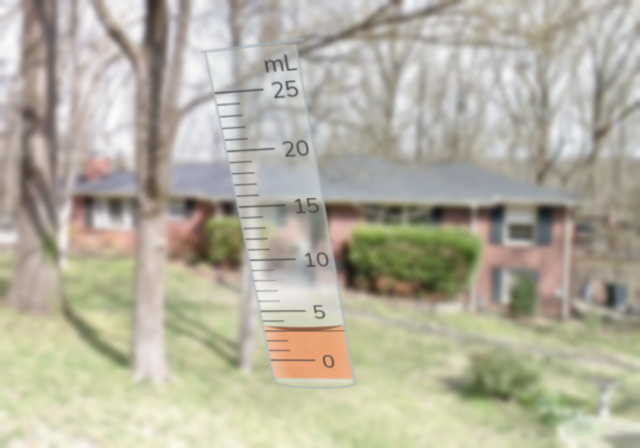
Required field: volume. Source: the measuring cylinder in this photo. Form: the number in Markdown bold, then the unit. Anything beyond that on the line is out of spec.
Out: **3** mL
